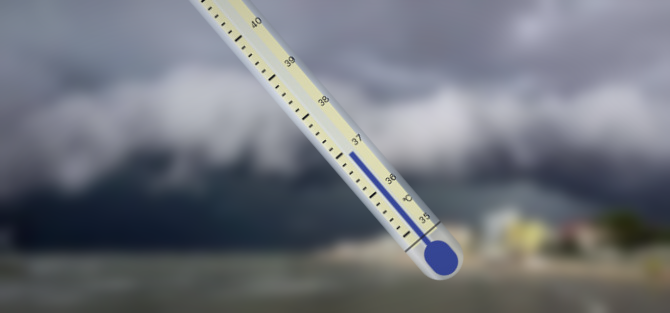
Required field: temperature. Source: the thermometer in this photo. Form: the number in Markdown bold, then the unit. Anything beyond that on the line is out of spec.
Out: **36.9** °C
